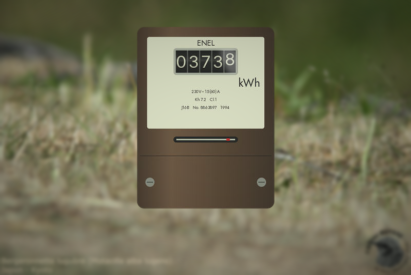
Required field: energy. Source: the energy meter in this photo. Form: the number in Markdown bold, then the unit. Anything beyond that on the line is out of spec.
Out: **3738** kWh
